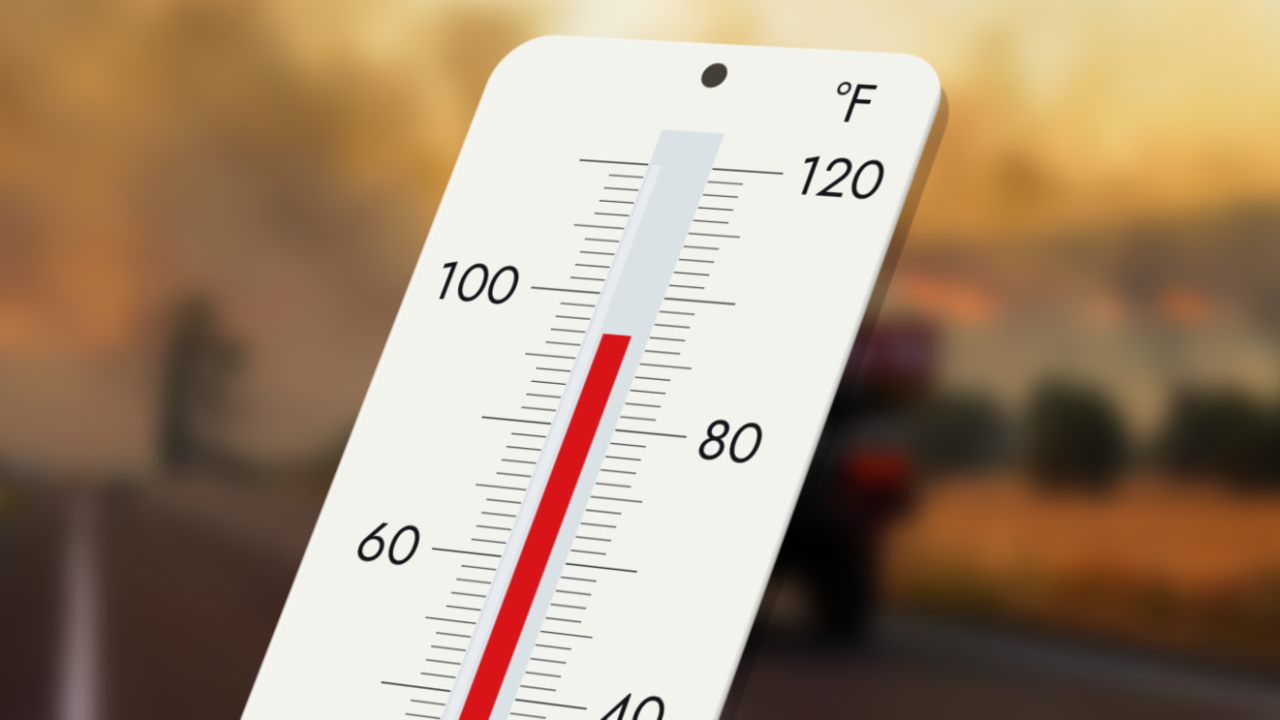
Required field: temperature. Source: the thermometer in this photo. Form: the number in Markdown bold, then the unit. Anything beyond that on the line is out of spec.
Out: **94** °F
